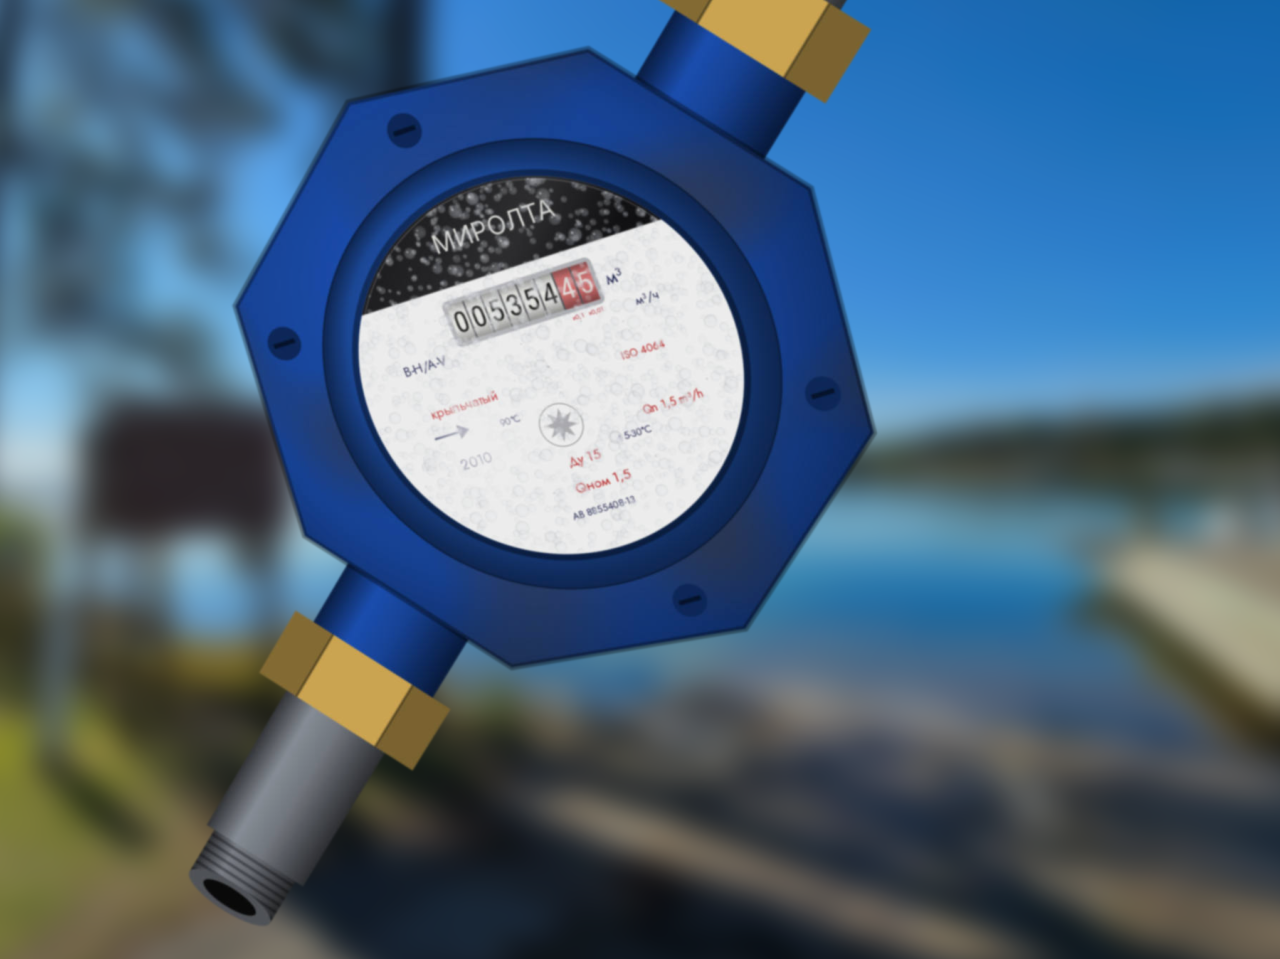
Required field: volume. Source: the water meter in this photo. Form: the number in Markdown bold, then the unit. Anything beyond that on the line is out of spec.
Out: **5354.45** m³
